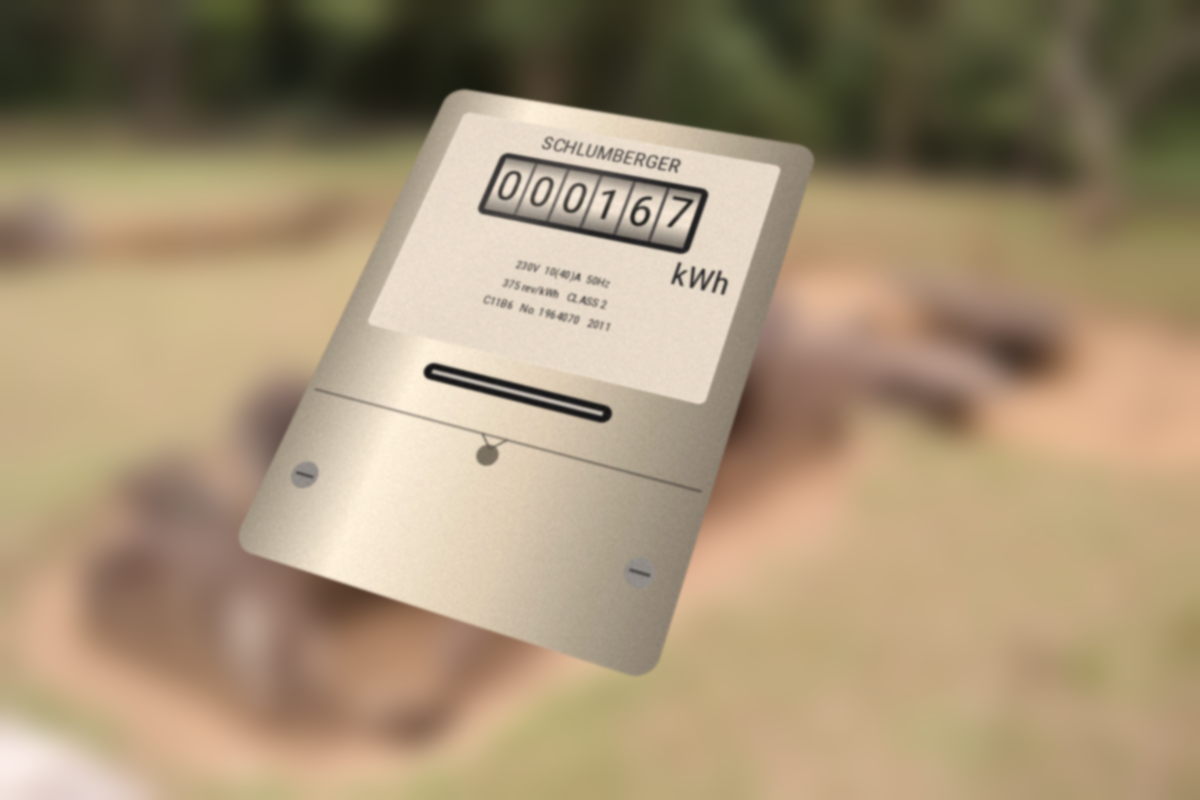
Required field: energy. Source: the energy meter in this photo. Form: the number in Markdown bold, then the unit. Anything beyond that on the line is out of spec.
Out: **167** kWh
